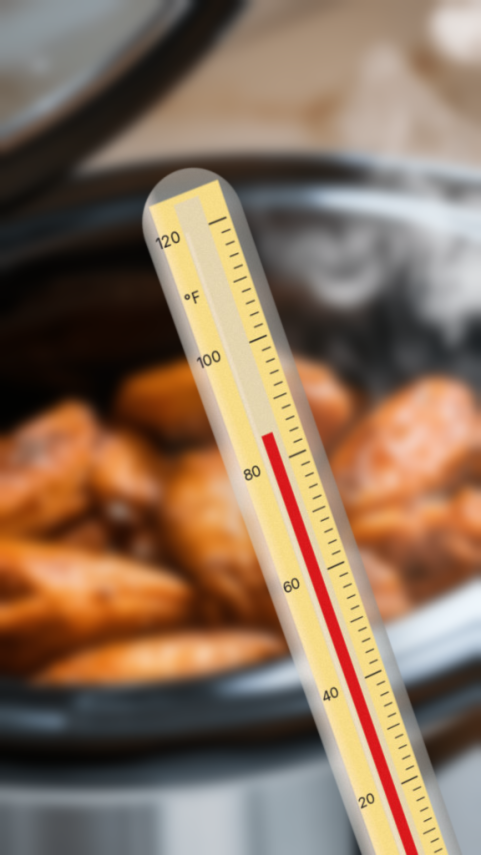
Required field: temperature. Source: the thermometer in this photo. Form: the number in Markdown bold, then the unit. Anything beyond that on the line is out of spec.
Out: **85** °F
